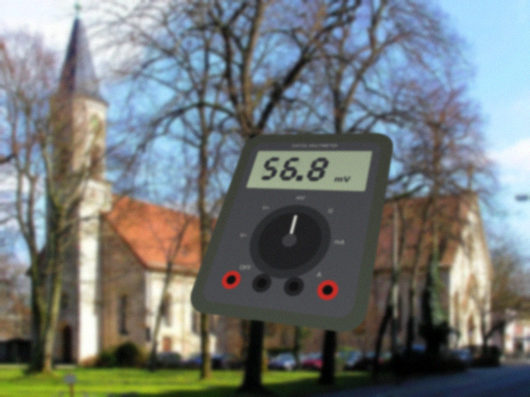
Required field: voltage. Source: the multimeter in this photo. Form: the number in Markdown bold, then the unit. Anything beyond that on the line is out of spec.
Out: **56.8** mV
